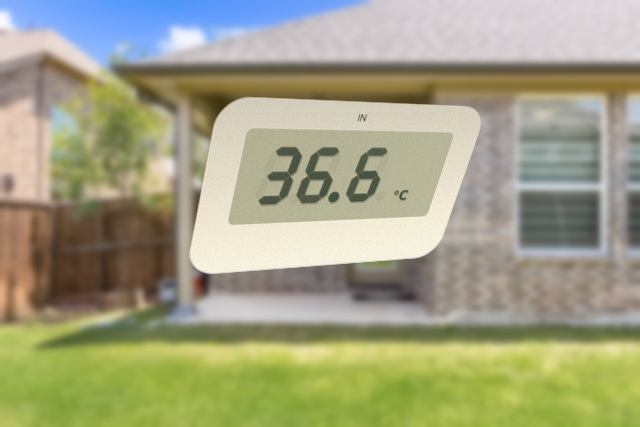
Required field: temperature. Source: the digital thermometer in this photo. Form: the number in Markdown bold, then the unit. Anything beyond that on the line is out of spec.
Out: **36.6** °C
